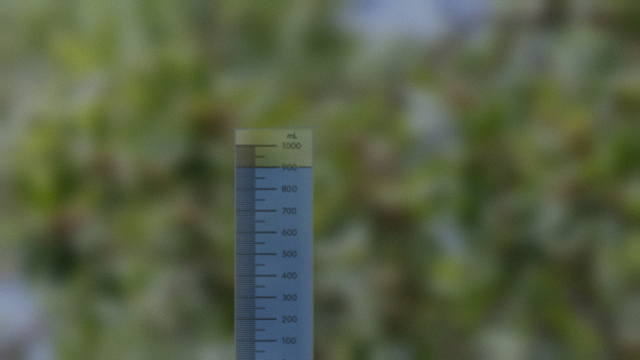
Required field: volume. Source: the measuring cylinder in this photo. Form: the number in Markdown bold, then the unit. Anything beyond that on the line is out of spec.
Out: **900** mL
